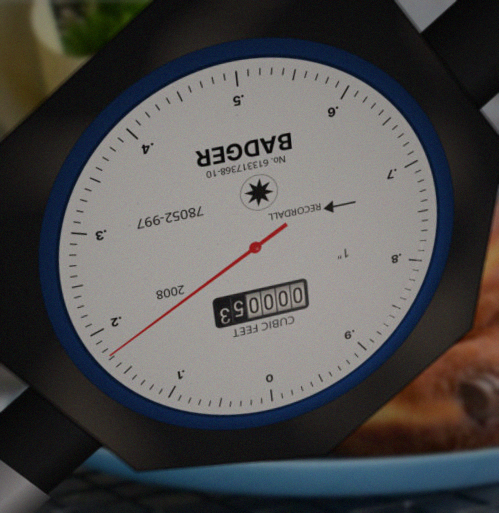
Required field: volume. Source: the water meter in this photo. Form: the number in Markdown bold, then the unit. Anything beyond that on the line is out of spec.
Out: **53.17** ft³
